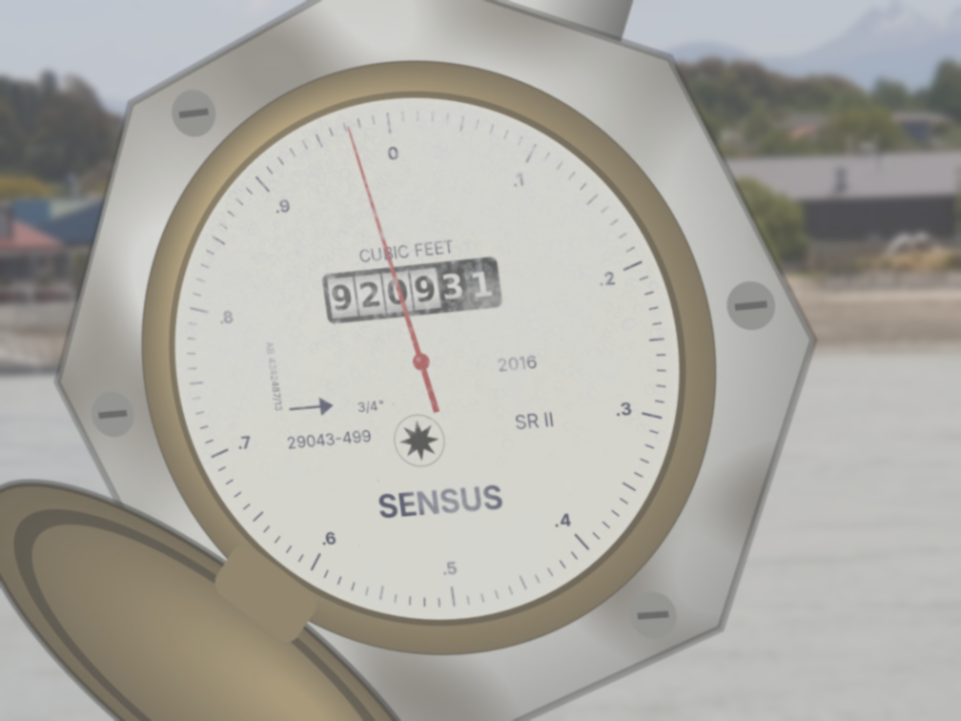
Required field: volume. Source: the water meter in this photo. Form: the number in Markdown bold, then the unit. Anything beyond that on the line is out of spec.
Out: **920930.97** ft³
